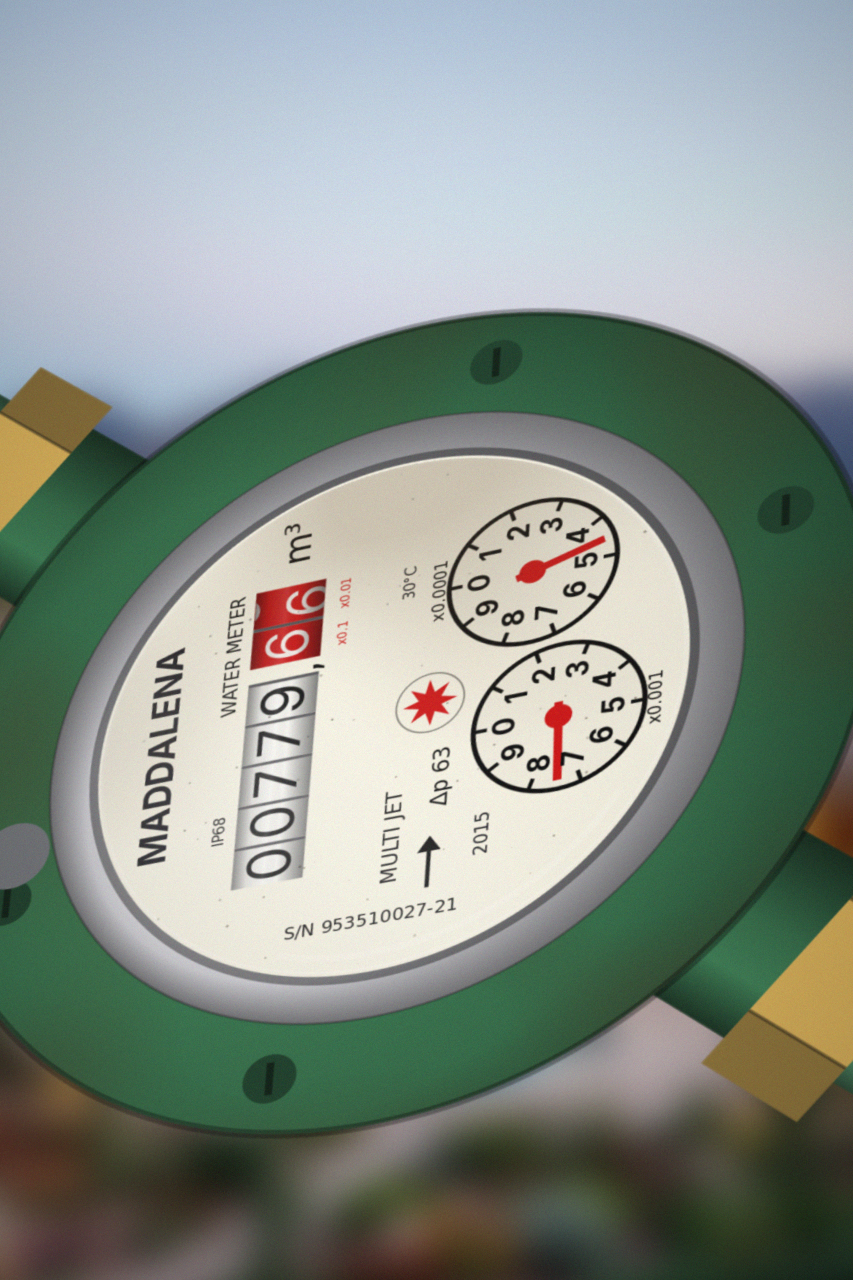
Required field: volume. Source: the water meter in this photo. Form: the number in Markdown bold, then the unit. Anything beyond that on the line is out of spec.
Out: **779.6574** m³
